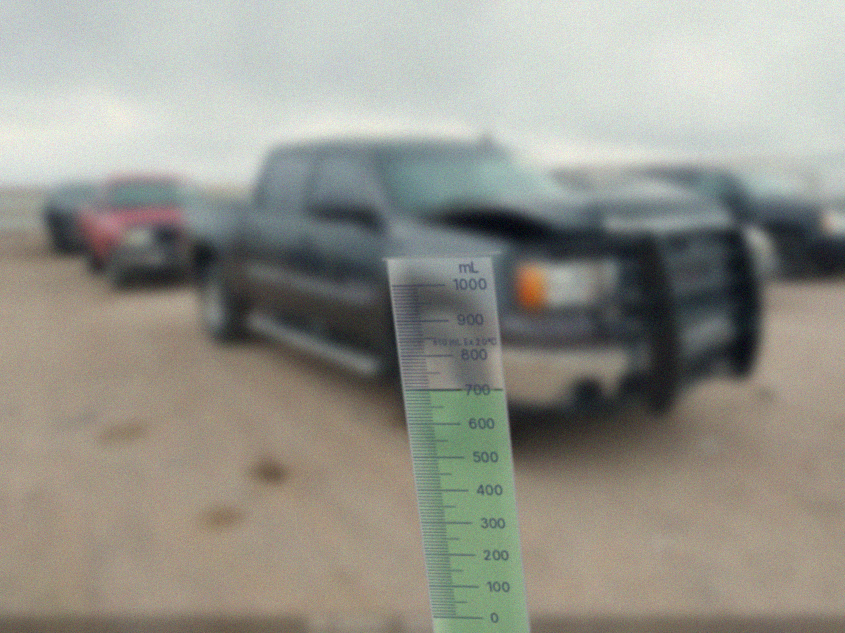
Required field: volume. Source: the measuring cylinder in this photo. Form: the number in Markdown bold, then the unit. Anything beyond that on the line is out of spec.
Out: **700** mL
